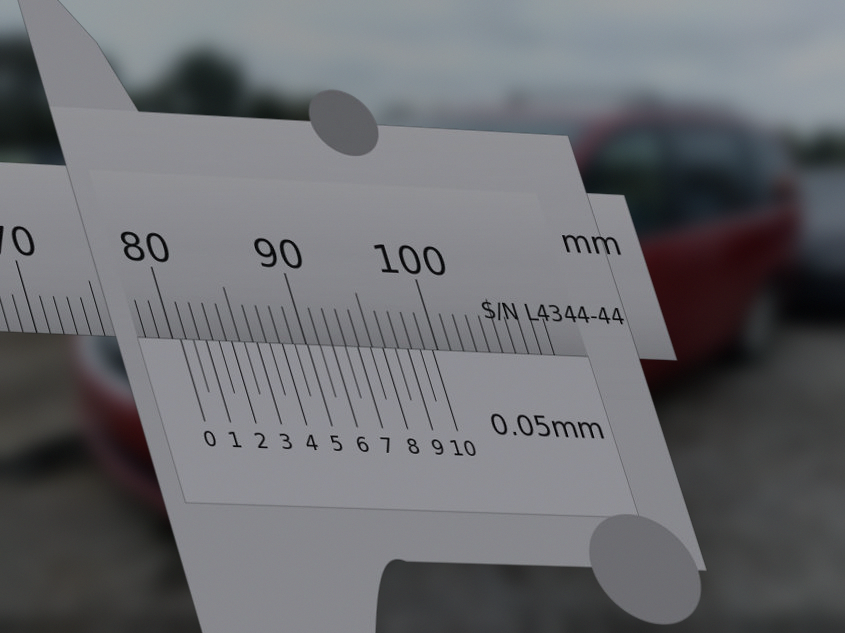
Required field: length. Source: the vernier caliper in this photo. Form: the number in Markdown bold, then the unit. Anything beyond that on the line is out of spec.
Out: **80.6** mm
